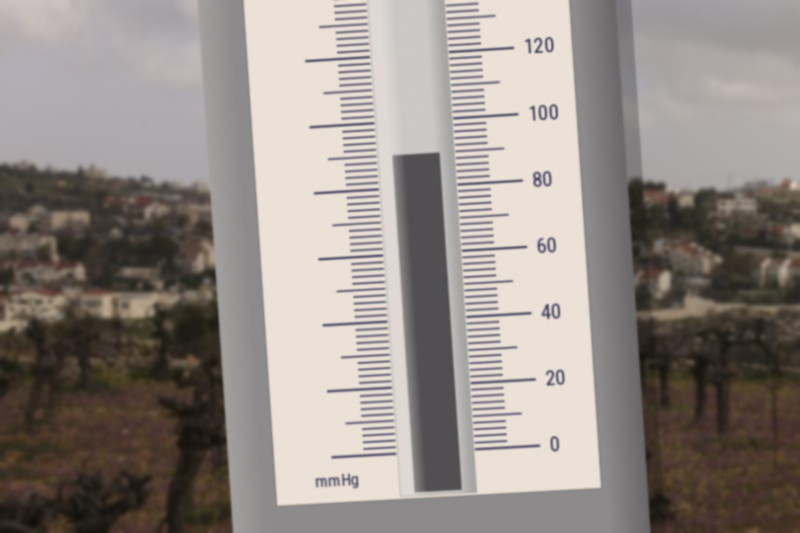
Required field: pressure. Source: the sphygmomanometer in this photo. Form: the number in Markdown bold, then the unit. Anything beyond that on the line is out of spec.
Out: **90** mmHg
